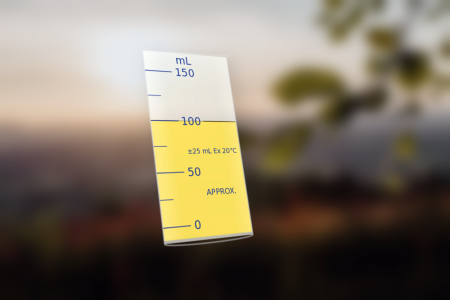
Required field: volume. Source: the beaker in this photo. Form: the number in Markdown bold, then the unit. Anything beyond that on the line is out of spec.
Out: **100** mL
